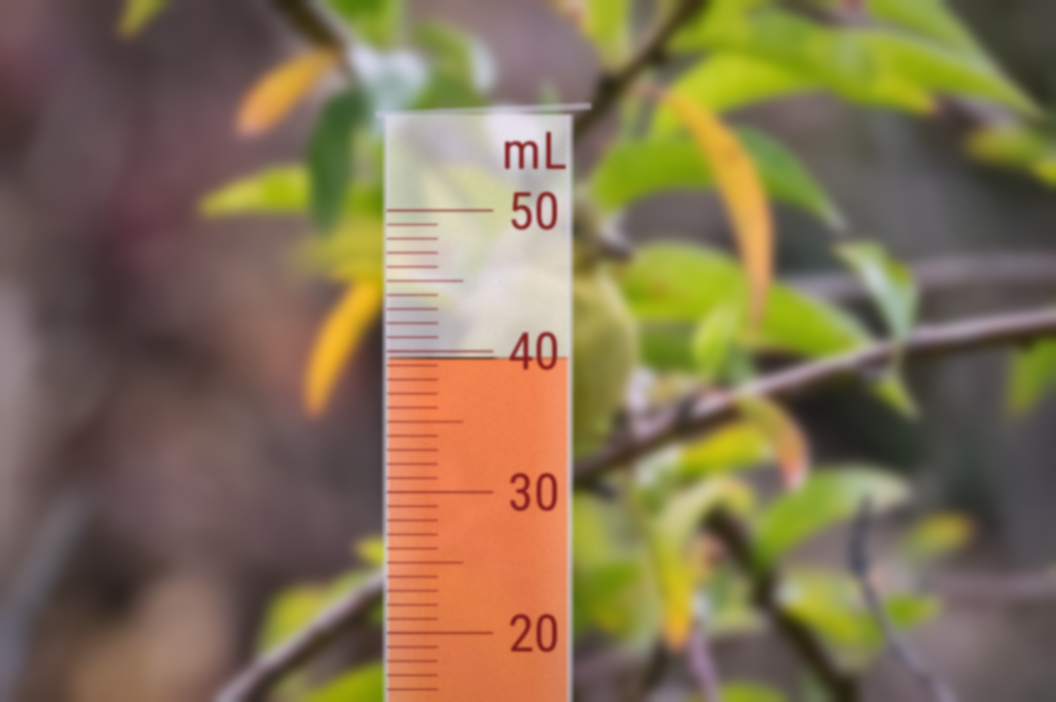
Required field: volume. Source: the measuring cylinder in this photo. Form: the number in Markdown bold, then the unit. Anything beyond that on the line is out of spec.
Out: **39.5** mL
